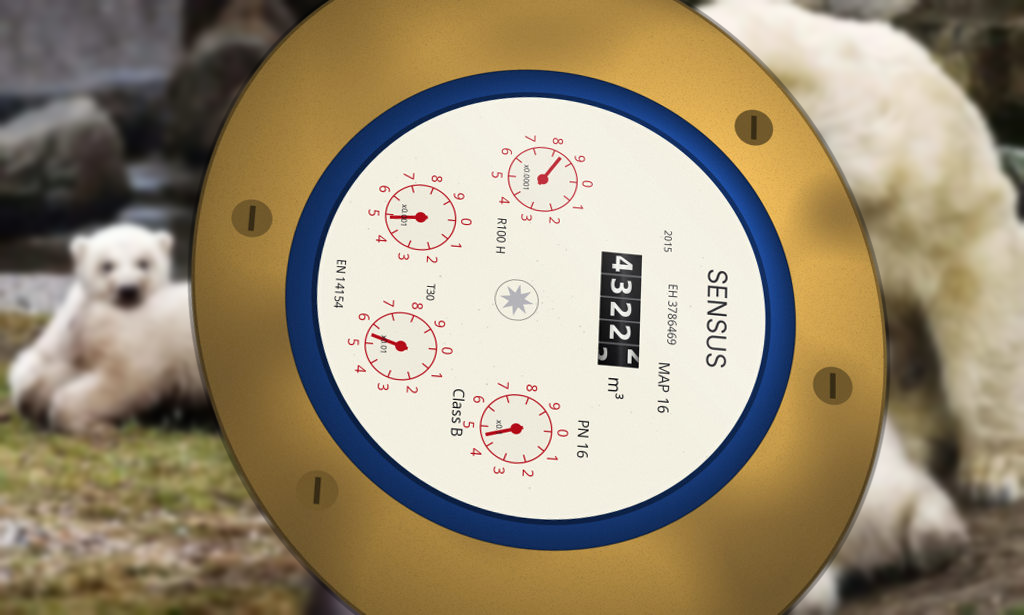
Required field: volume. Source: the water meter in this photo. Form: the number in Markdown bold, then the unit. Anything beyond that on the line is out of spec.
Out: **43222.4548** m³
